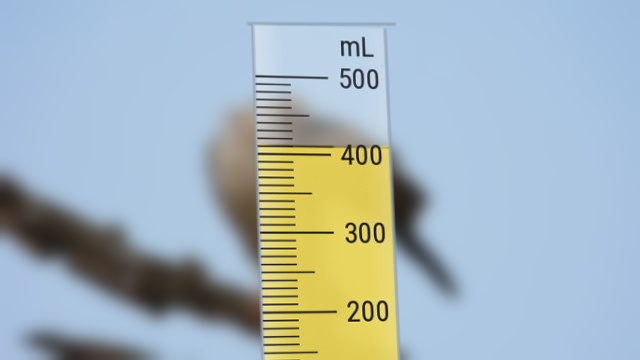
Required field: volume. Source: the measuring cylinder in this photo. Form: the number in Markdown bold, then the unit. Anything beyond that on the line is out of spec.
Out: **410** mL
